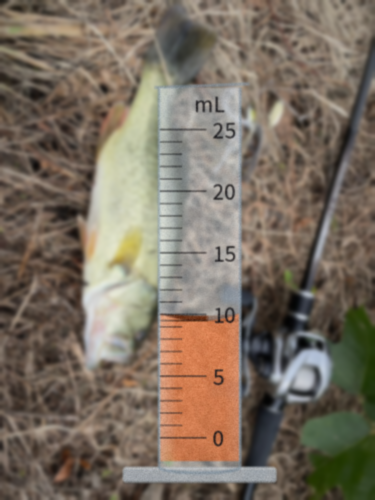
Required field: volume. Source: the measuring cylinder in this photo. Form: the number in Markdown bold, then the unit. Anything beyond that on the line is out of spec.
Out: **9.5** mL
